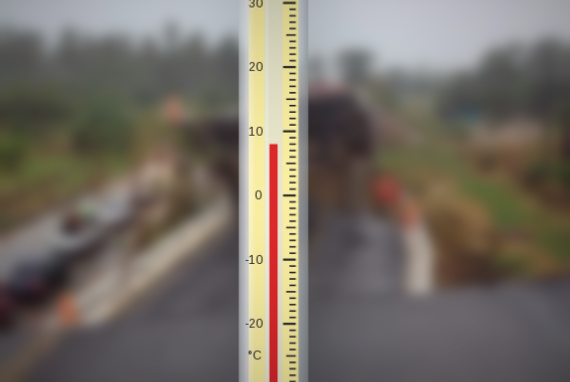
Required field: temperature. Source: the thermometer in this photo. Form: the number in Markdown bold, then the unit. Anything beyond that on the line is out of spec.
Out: **8** °C
